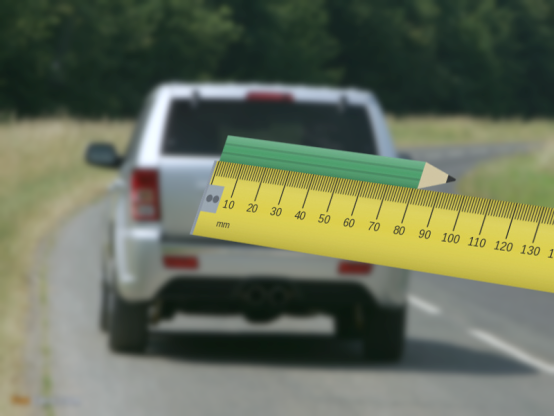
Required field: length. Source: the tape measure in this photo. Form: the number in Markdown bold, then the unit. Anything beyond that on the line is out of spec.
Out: **95** mm
